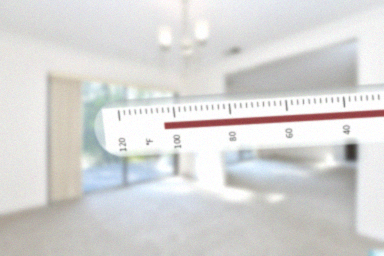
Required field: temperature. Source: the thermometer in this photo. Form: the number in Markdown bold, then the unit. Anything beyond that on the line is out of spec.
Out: **104** °F
